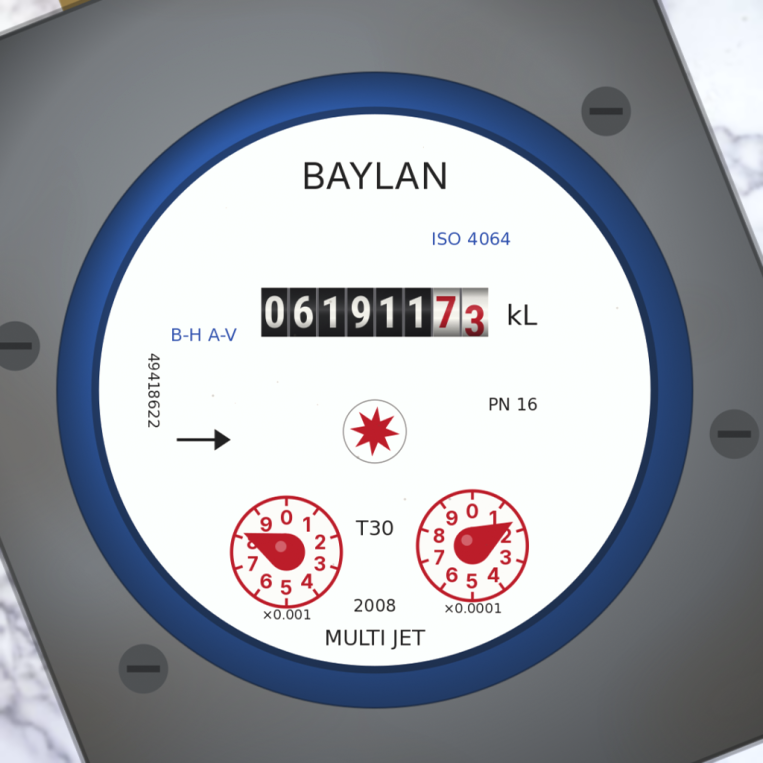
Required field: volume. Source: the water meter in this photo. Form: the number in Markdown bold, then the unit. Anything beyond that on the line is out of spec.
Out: **61911.7281** kL
